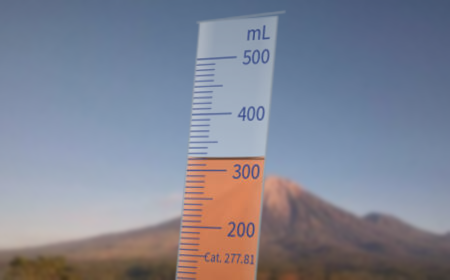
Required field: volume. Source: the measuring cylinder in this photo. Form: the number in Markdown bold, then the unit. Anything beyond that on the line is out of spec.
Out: **320** mL
